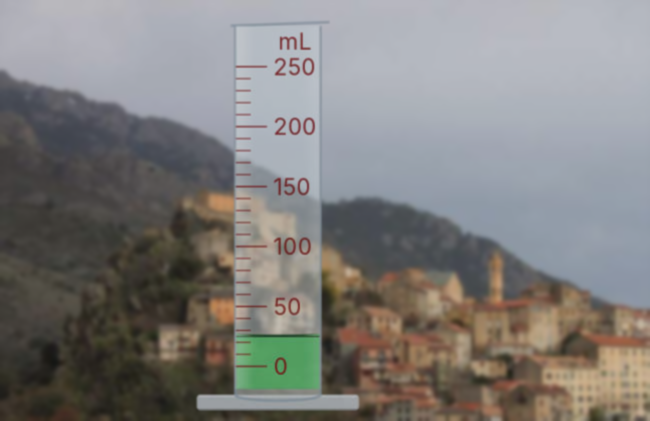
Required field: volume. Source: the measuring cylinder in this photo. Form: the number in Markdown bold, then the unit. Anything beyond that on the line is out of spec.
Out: **25** mL
